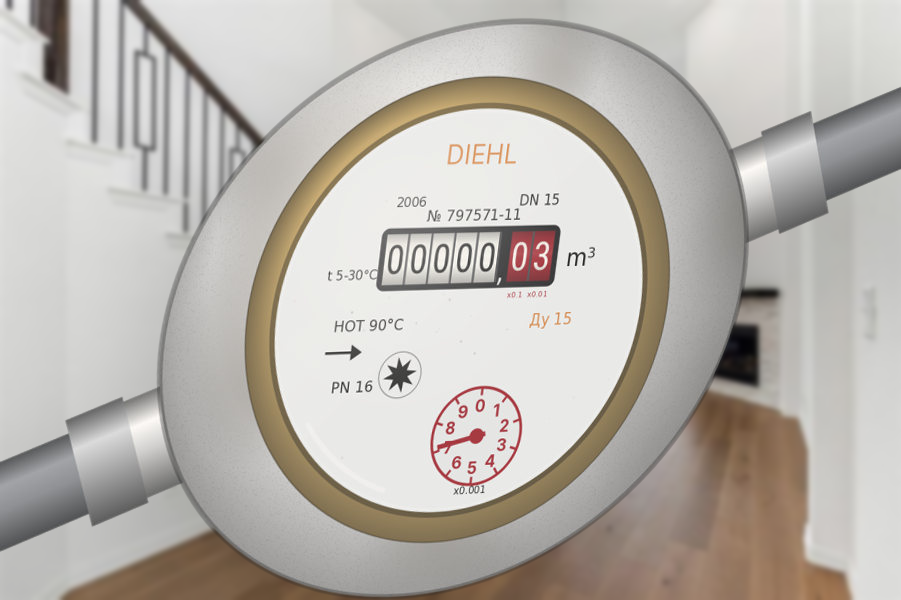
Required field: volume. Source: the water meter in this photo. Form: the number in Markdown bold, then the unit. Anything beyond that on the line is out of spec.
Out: **0.037** m³
